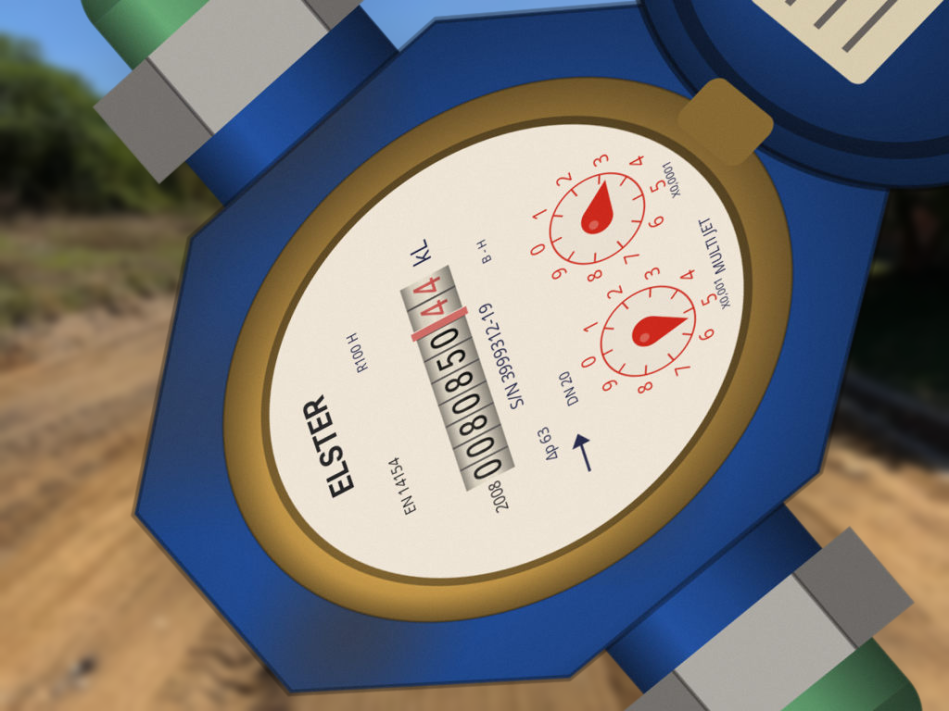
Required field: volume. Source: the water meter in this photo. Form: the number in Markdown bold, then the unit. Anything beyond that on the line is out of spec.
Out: **80850.4453** kL
